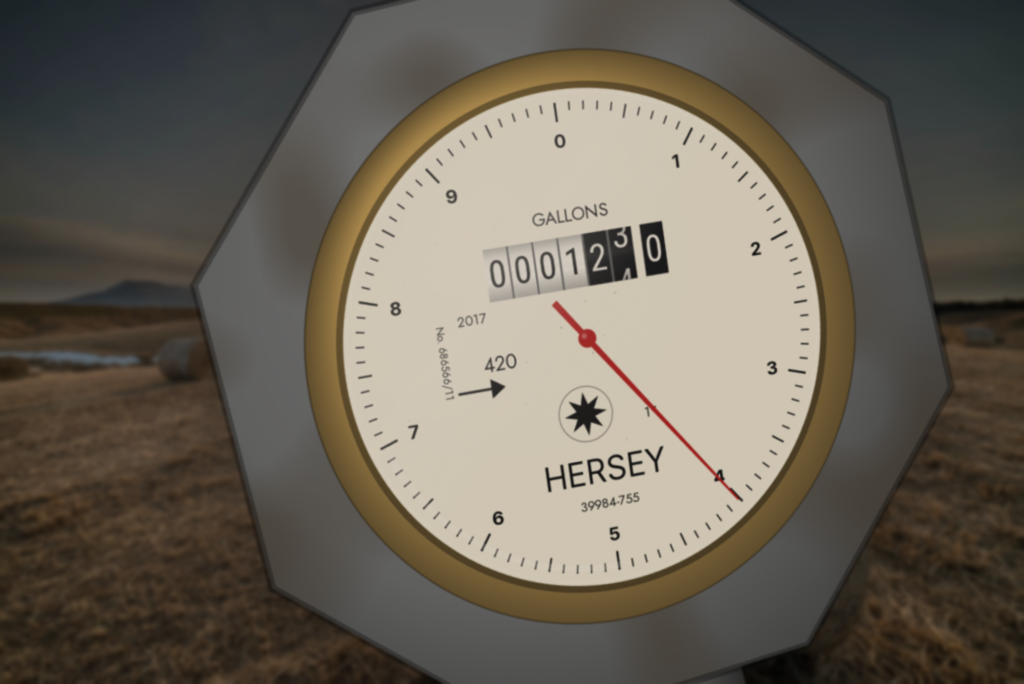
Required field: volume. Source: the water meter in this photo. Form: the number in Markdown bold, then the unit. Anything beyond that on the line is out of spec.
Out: **1234.0** gal
